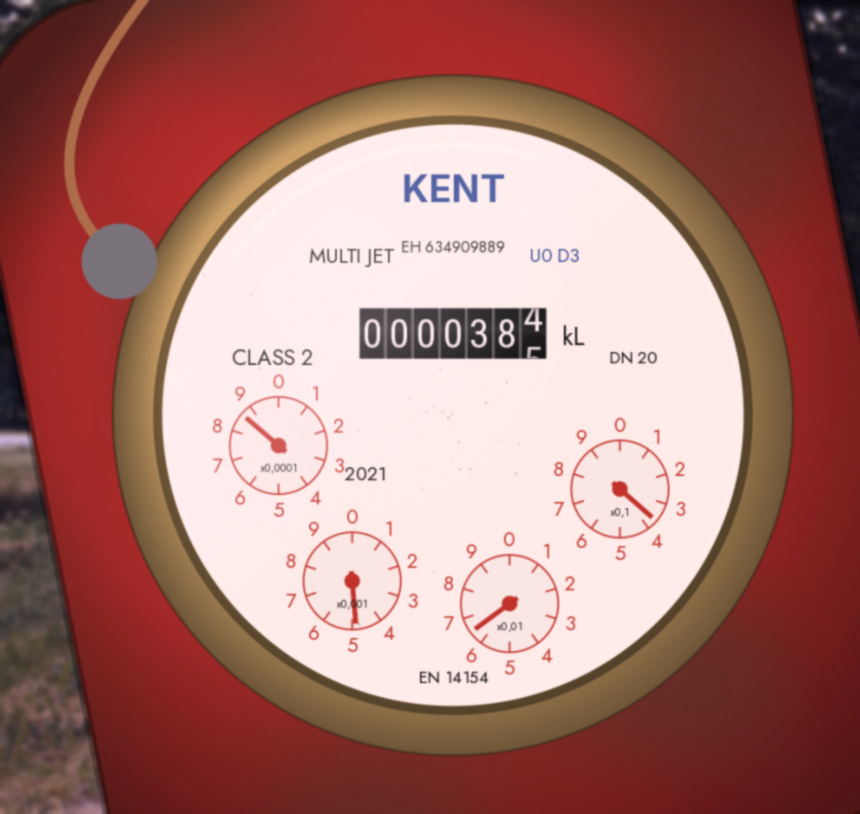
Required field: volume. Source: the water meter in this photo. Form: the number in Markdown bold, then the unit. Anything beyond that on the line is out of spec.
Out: **384.3648** kL
